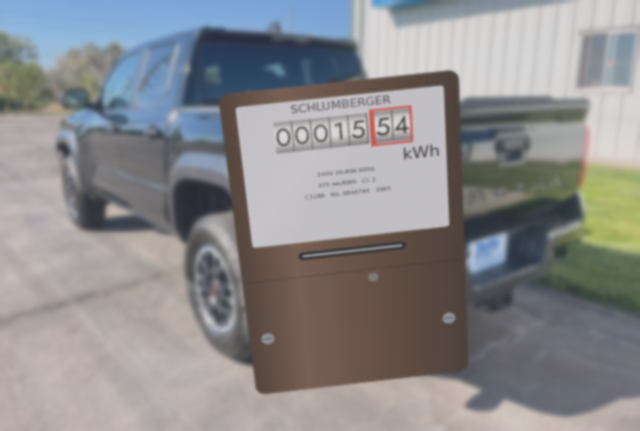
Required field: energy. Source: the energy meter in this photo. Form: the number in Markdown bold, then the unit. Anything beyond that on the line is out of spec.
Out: **15.54** kWh
